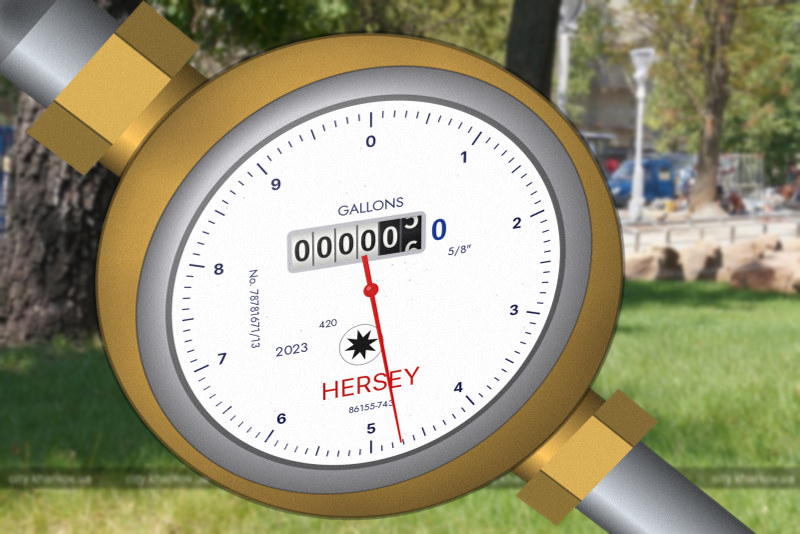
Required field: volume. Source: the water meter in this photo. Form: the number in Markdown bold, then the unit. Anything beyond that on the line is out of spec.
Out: **54.7** gal
